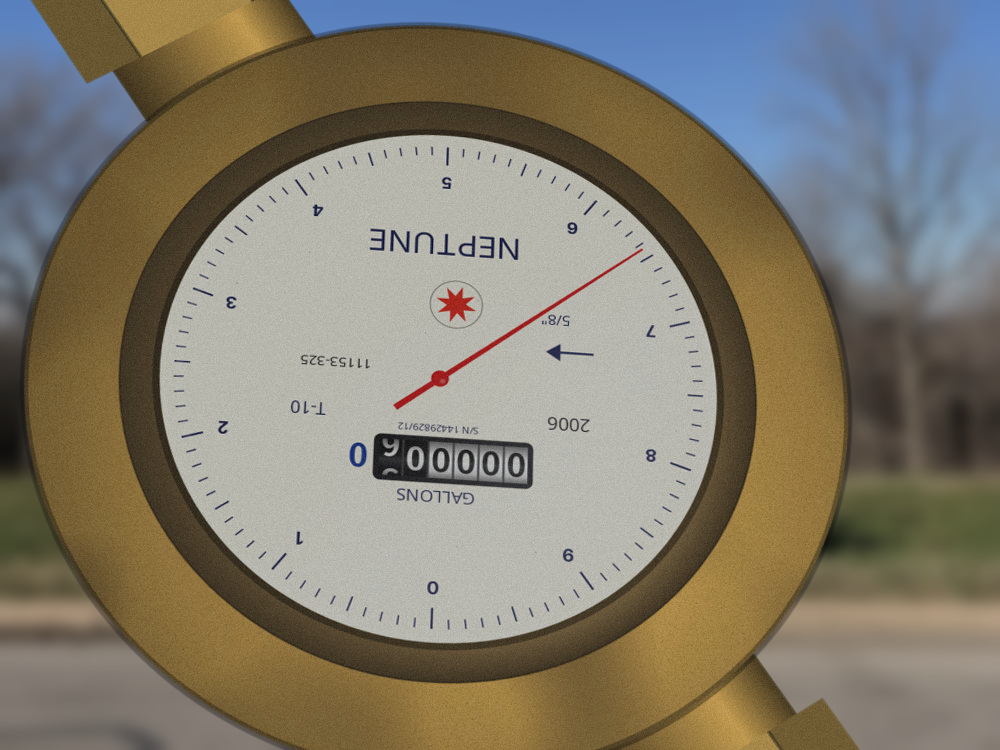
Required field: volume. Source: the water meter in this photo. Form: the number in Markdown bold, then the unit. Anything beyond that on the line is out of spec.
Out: **56.4** gal
